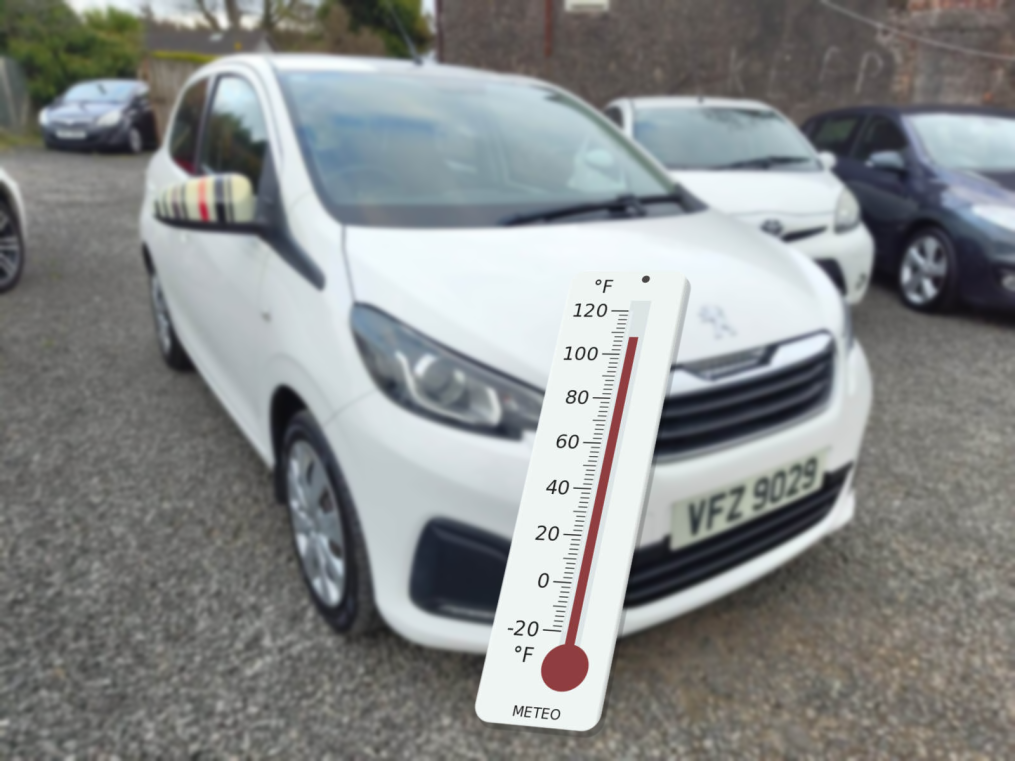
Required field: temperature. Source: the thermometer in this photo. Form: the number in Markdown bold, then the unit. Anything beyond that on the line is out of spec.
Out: **108** °F
